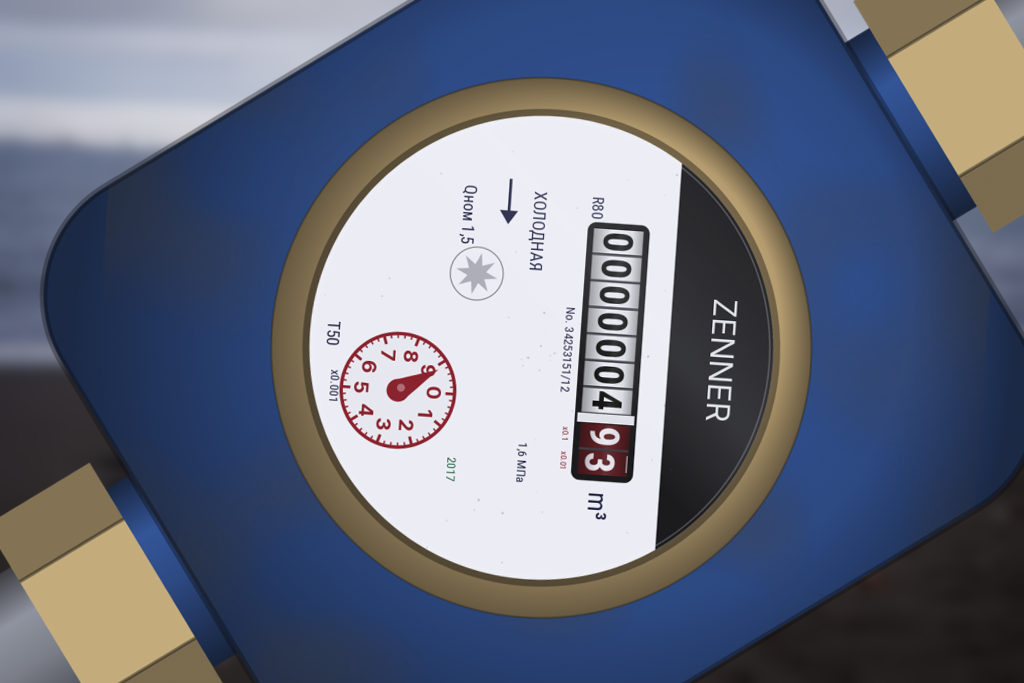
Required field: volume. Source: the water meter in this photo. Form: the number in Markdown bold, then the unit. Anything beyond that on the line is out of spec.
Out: **4.929** m³
